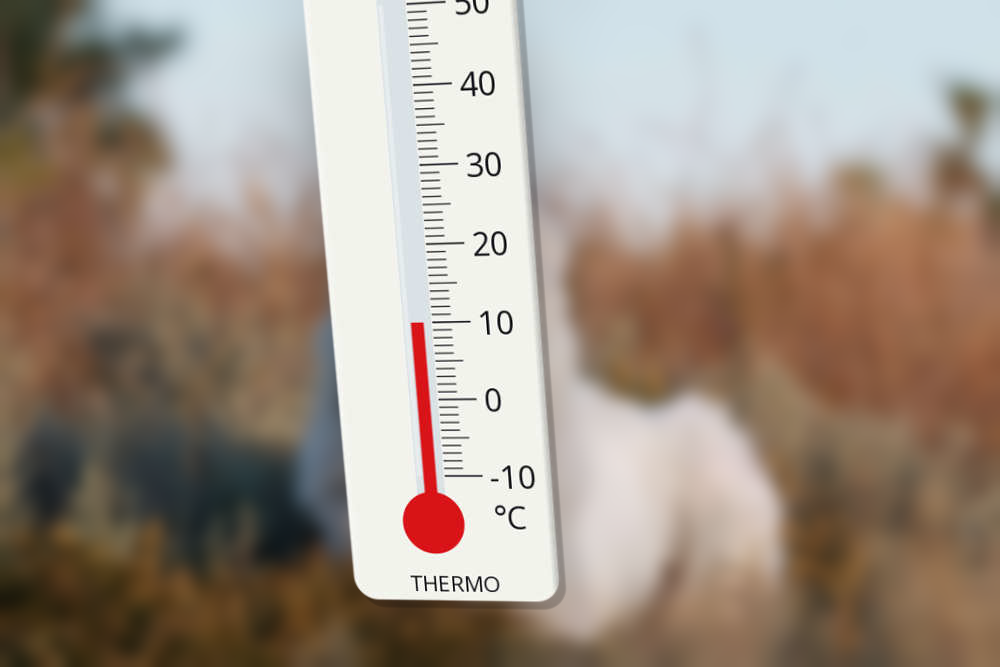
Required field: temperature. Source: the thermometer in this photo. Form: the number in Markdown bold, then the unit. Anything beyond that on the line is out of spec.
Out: **10** °C
